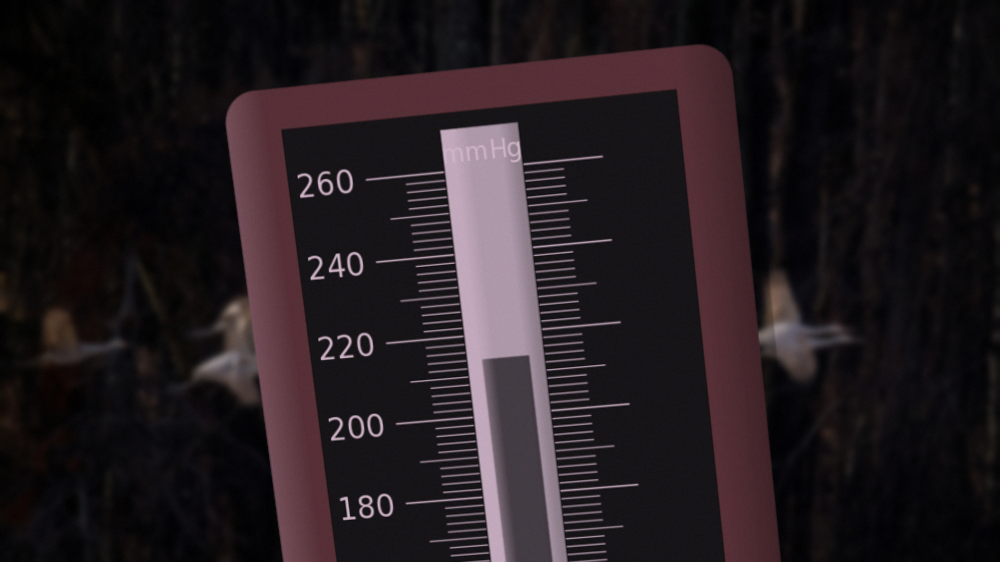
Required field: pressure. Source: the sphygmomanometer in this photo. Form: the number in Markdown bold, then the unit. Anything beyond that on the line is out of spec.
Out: **214** mmHg
